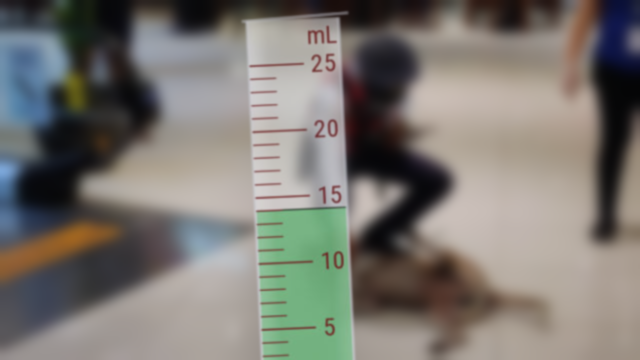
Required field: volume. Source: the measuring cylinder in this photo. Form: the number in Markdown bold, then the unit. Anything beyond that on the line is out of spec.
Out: **14** mL
